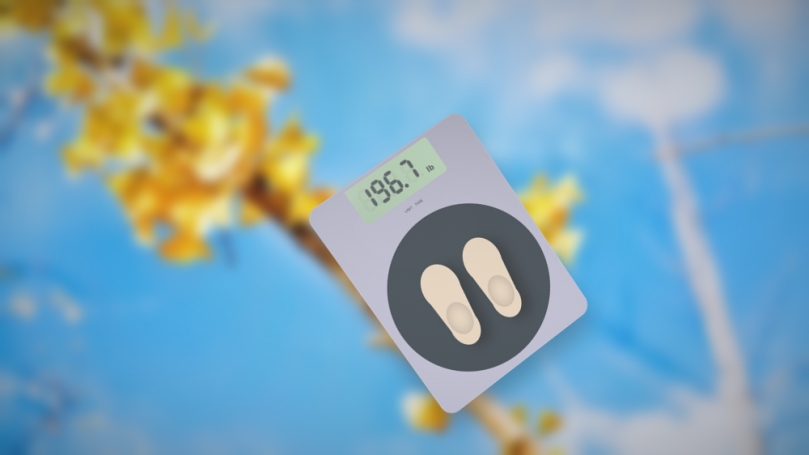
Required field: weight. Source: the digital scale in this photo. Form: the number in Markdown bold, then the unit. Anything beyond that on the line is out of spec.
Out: **196.7** lb
